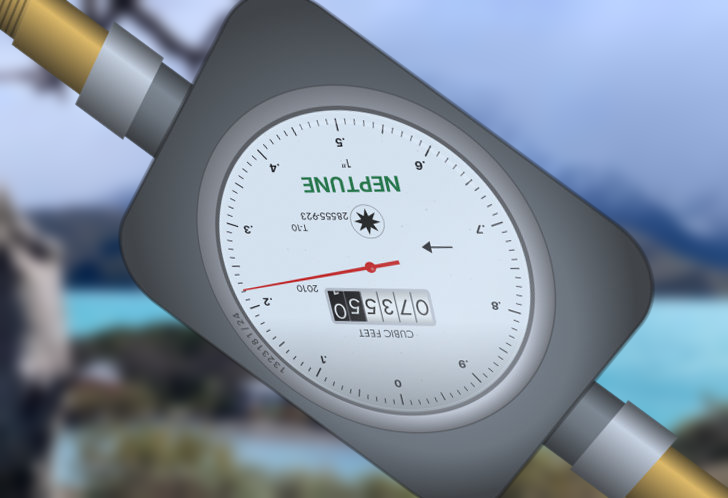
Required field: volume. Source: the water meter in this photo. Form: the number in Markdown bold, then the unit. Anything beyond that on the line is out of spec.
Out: **73550.22** ft³
